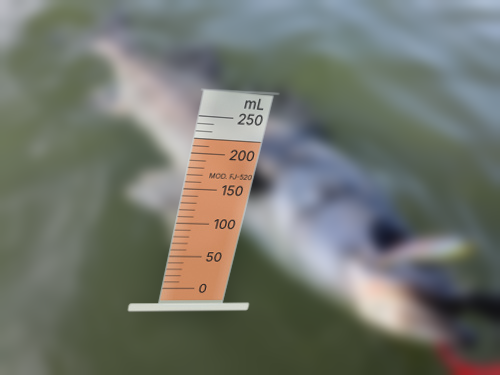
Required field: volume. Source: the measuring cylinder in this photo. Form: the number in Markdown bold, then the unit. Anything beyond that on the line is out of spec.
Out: **220** mL
